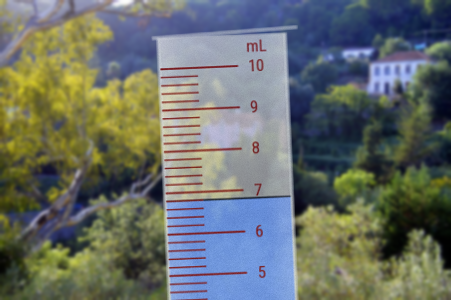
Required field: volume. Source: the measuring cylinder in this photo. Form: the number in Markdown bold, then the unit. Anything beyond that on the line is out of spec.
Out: **6.8** mL
